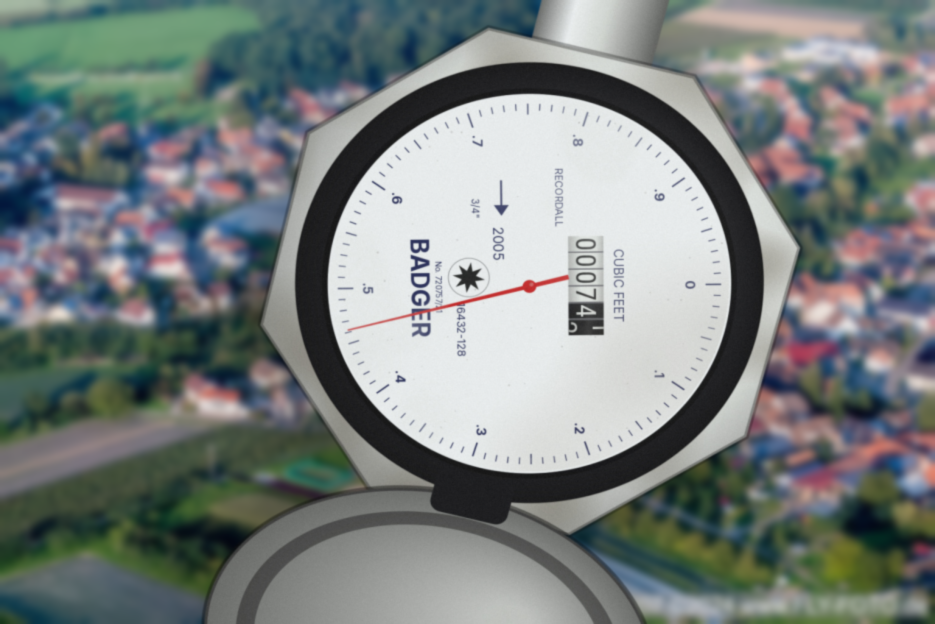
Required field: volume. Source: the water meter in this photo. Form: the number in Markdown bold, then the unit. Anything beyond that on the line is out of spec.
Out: **741.46** ft³
